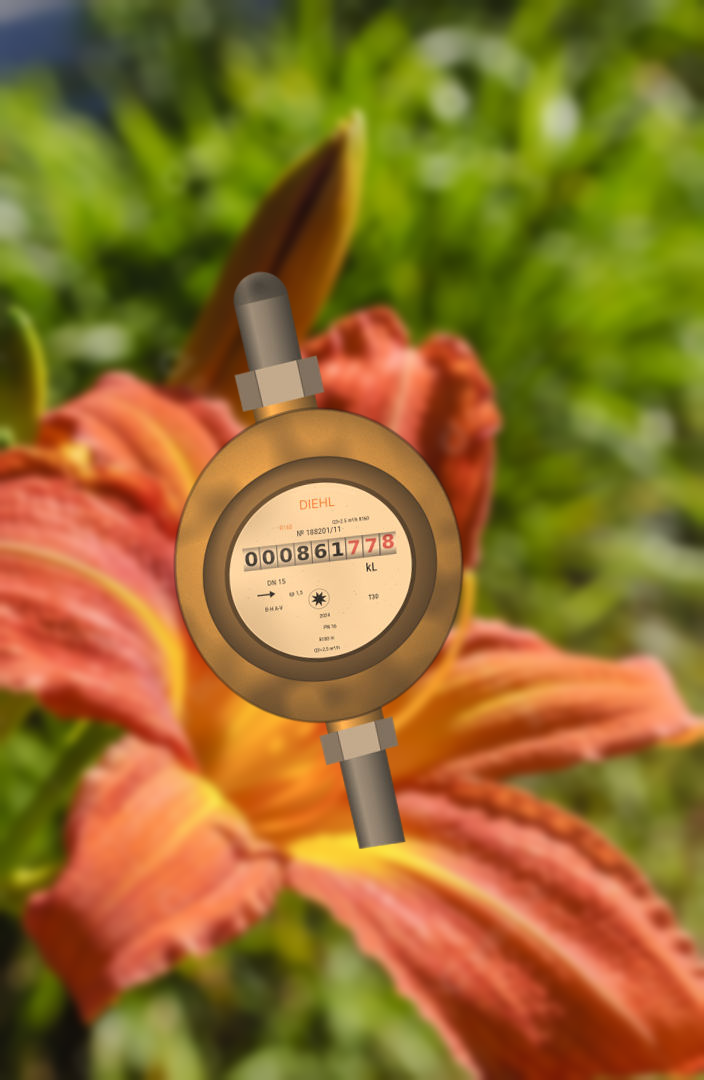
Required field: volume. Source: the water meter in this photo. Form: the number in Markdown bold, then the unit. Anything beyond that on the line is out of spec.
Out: **861.778** kL
